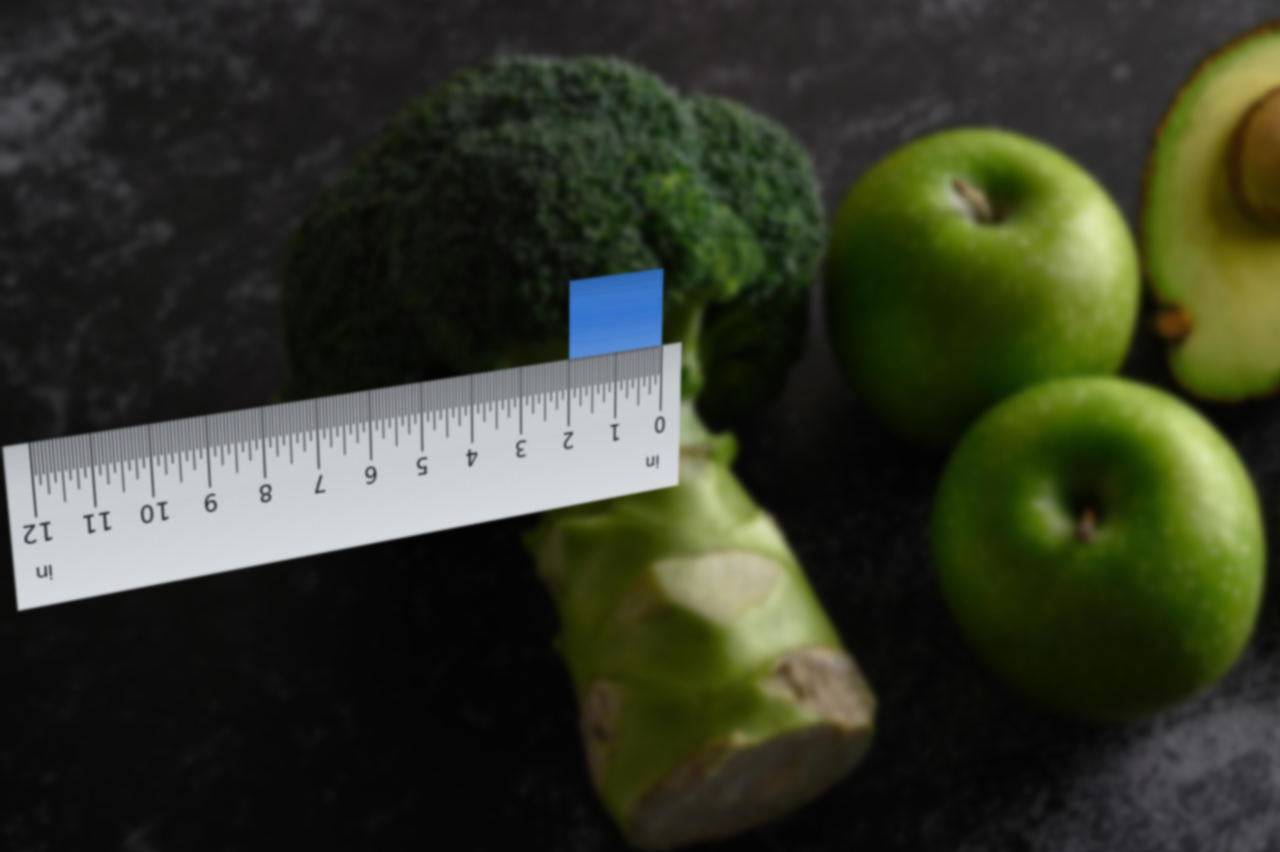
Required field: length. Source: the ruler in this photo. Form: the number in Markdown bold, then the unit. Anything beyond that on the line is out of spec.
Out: **2** in
